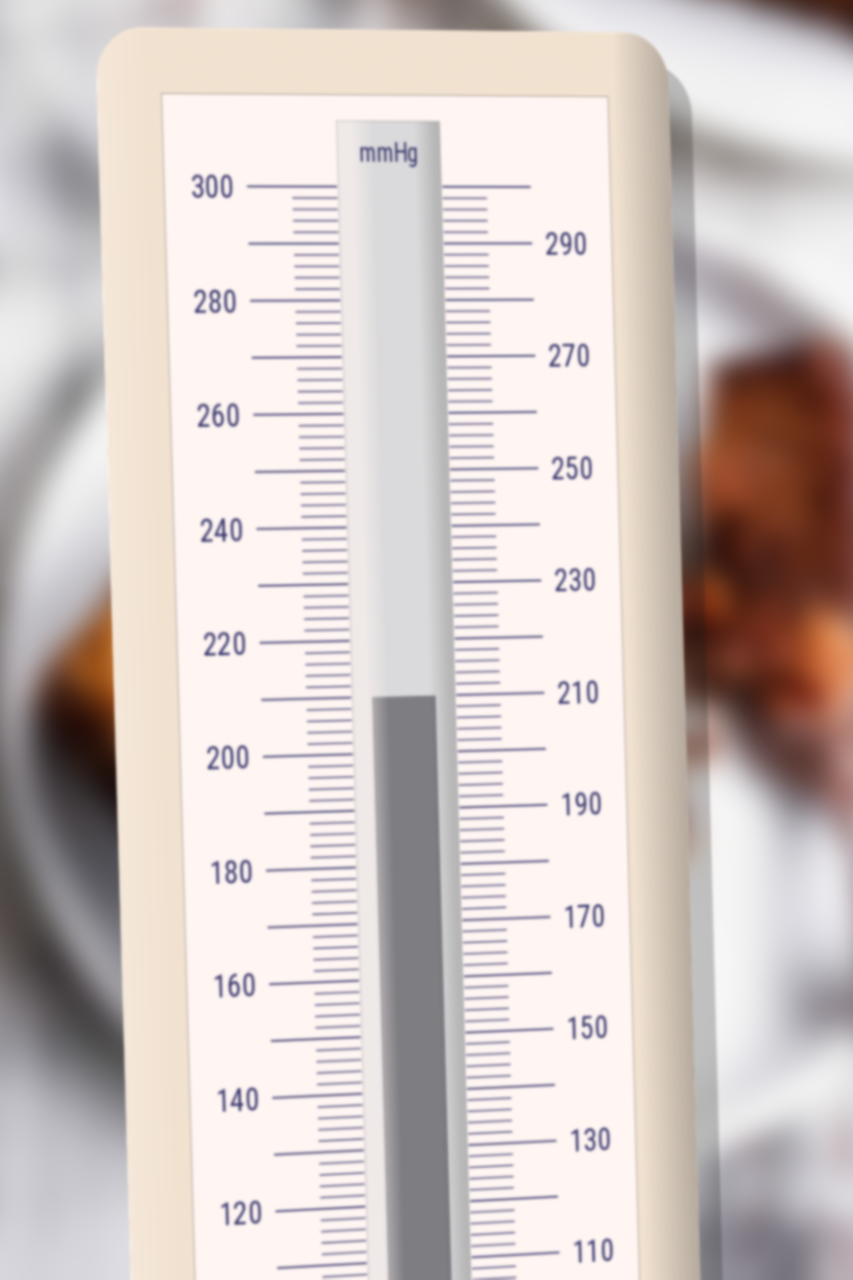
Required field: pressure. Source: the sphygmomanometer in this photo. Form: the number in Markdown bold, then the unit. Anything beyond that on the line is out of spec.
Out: **210** mmHg
